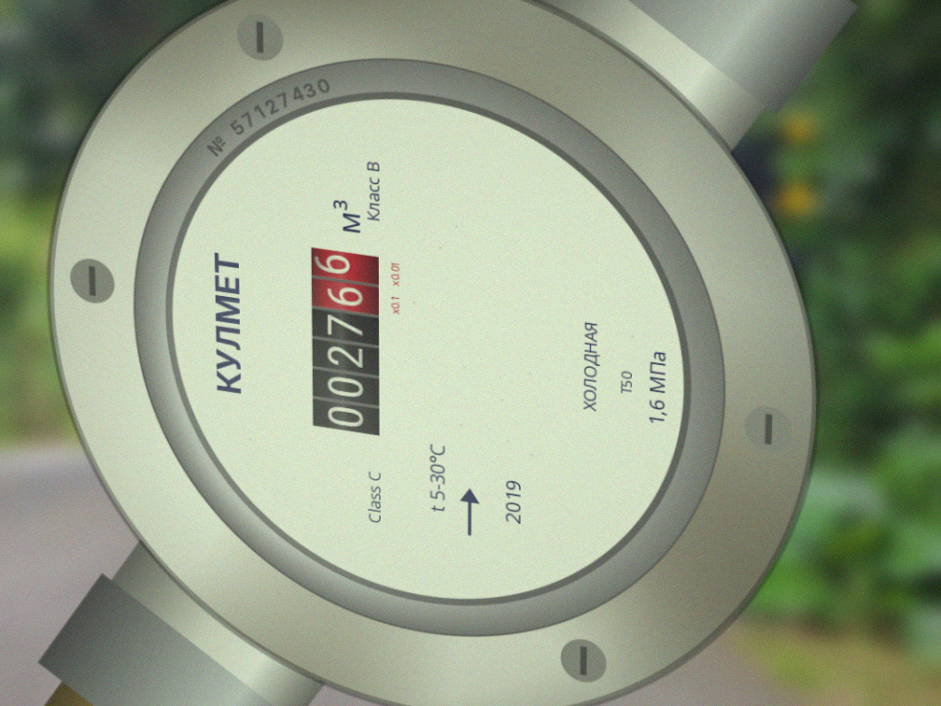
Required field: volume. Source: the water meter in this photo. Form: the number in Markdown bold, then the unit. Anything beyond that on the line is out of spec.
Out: **27.66** m³
